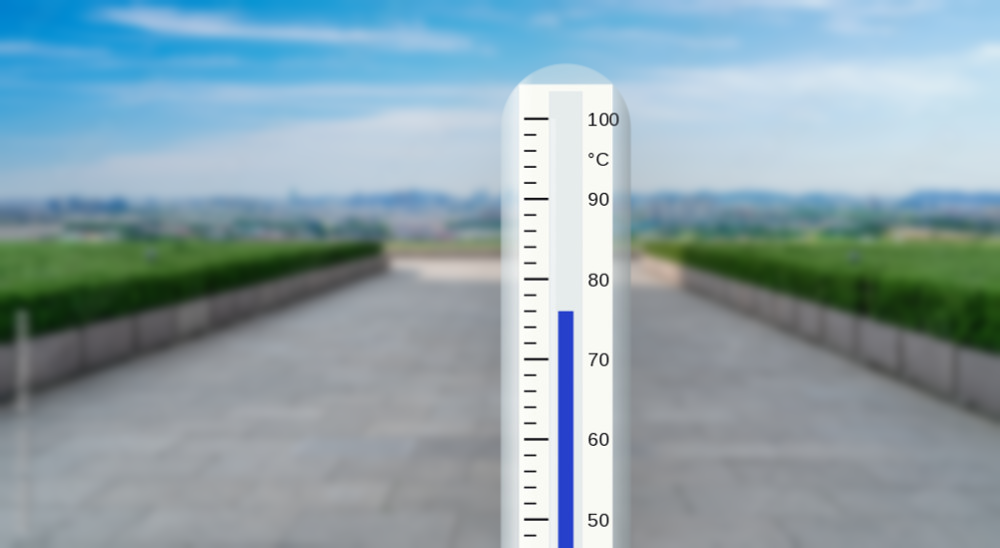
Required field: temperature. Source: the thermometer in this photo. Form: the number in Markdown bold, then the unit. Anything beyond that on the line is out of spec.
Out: **76** °C
